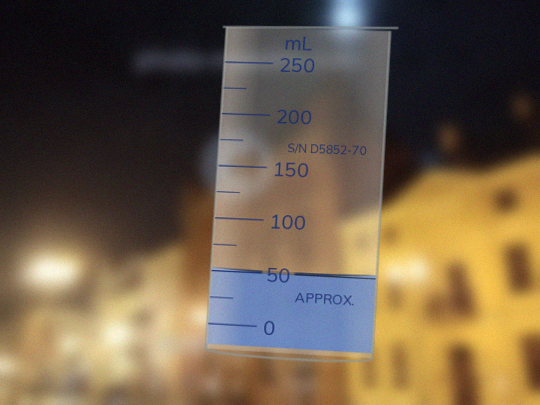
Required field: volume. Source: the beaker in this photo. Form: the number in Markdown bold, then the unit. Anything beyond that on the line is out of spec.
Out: **50** mL
